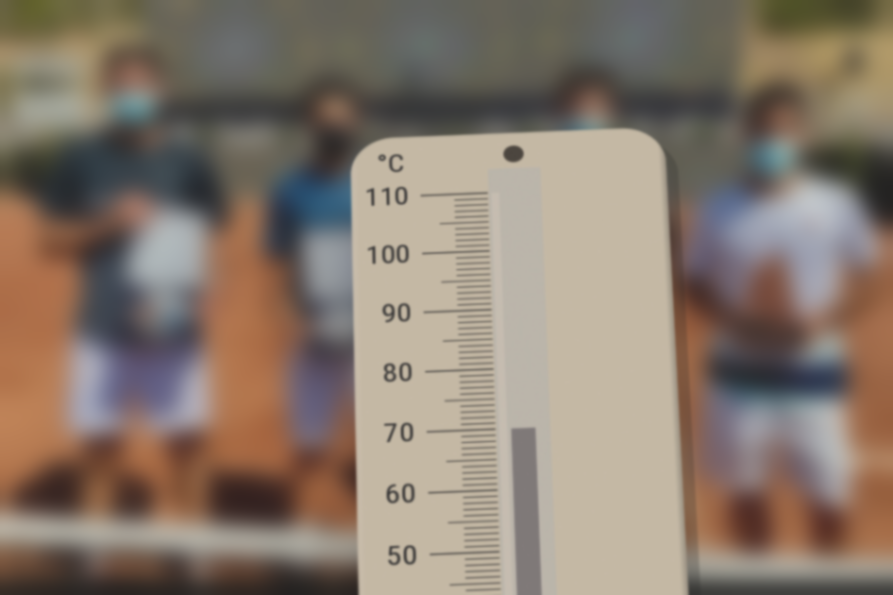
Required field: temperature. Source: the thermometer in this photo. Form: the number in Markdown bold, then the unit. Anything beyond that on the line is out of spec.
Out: **70** °C
